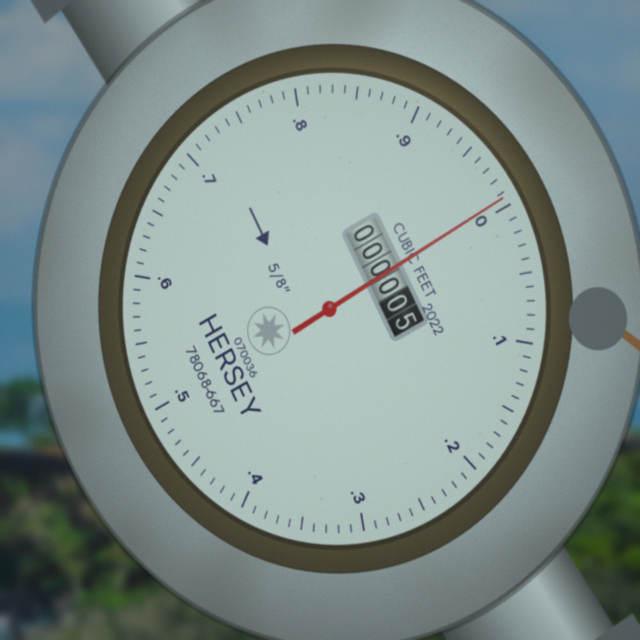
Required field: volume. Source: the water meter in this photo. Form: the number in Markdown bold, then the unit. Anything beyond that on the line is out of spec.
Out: **4.99** ft³
